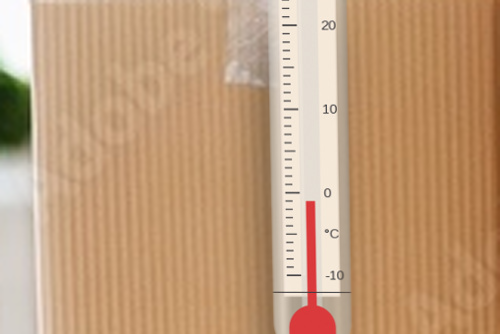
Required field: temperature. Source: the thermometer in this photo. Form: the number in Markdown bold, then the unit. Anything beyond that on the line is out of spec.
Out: **-1** °C
